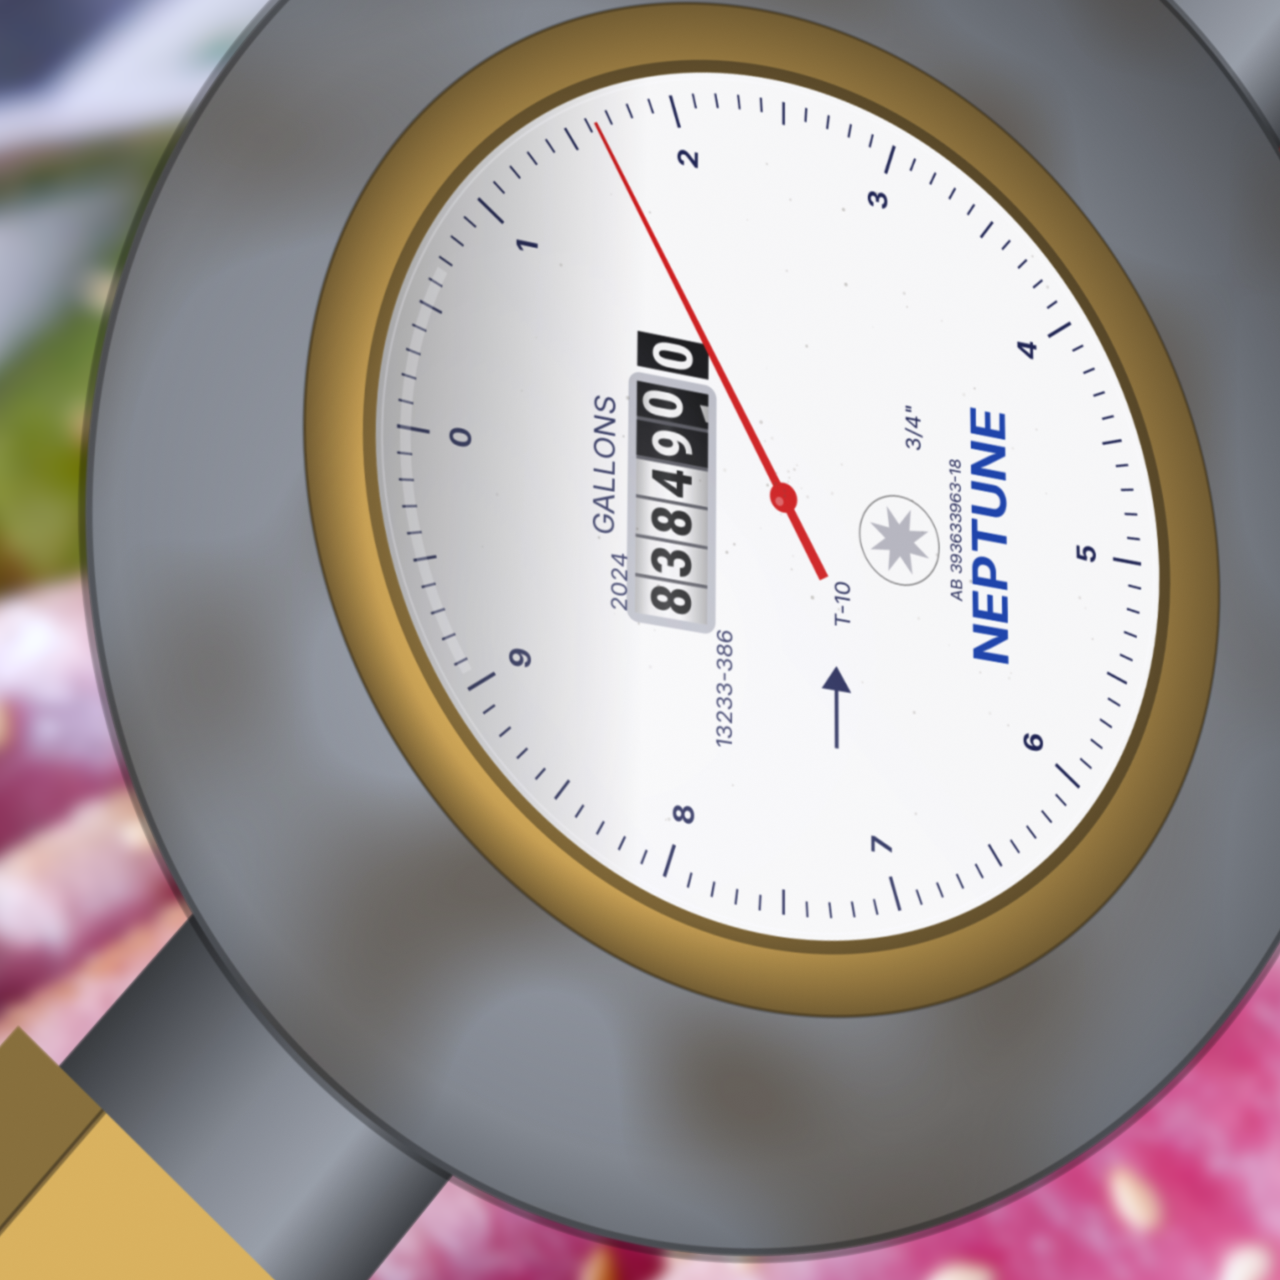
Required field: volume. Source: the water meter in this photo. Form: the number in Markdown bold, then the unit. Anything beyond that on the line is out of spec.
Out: **8384901.6** gal
